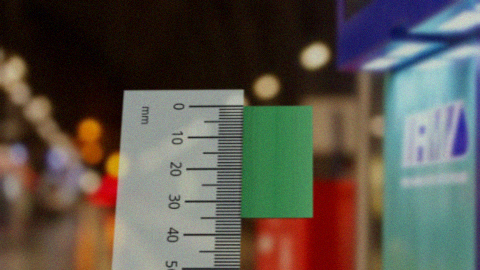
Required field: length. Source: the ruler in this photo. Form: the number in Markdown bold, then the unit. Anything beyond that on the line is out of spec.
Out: **35** mm
